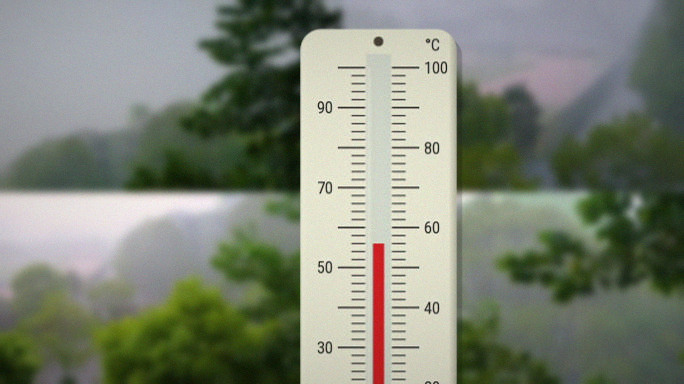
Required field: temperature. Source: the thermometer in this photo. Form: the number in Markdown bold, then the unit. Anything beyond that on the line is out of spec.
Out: **56** °C
